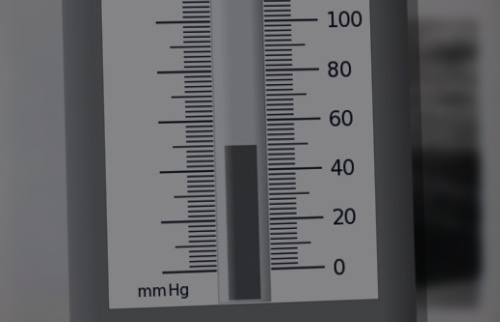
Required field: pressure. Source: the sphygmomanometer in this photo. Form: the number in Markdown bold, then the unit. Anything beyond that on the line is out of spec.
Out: **50** mmHg
